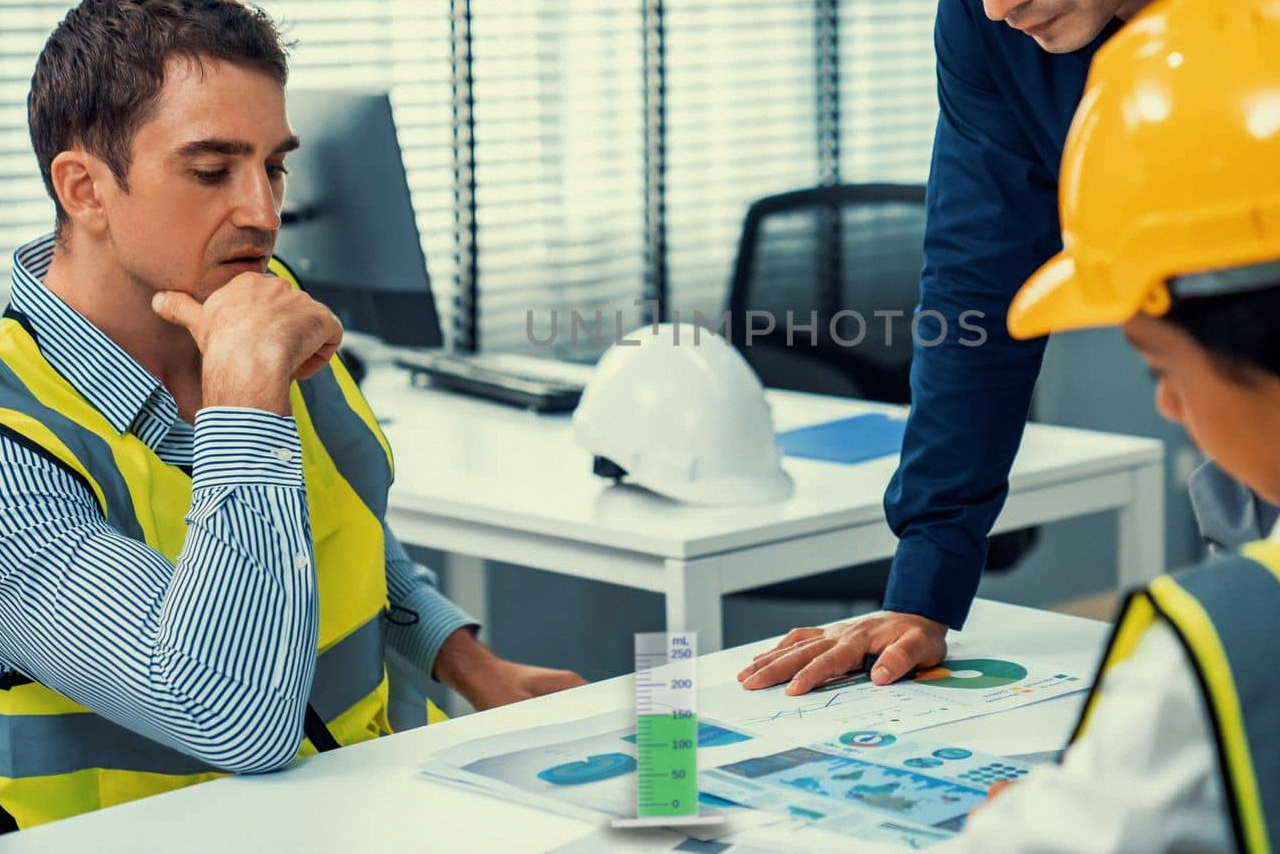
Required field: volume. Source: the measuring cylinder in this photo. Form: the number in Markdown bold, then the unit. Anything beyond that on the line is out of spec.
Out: **150** mL
